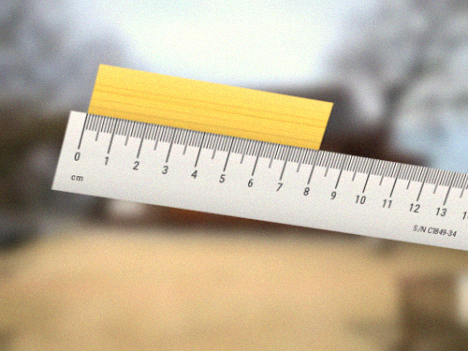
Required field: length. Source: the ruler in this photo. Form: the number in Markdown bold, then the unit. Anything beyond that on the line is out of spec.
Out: **8** cm
